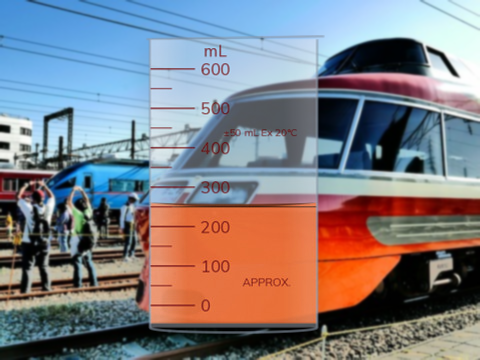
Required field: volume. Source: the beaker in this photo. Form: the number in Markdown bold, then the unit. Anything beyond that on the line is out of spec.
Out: **250** mL
